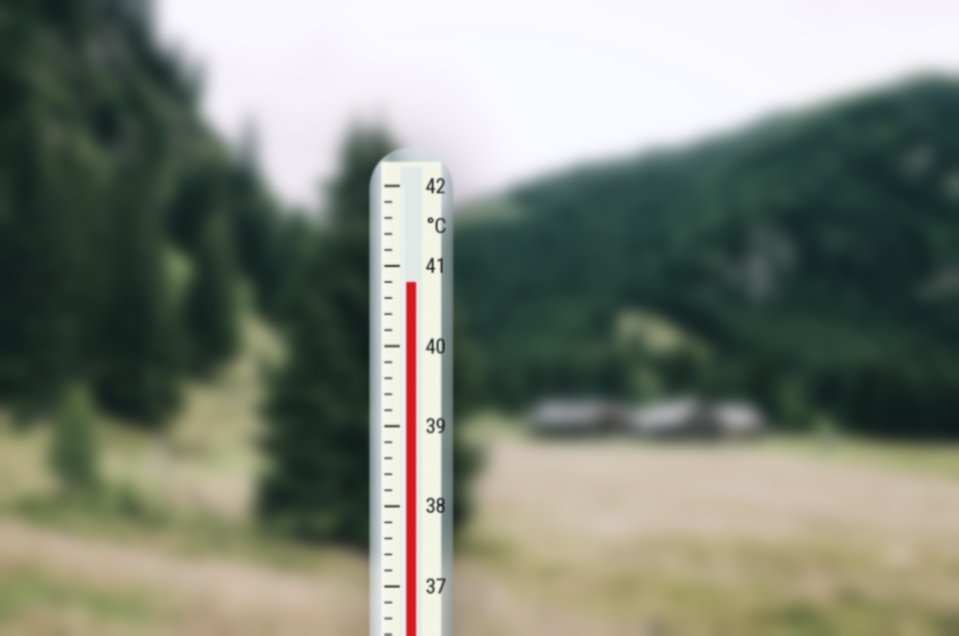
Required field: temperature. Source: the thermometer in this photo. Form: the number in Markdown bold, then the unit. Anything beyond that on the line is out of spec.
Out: **40.8** °C
